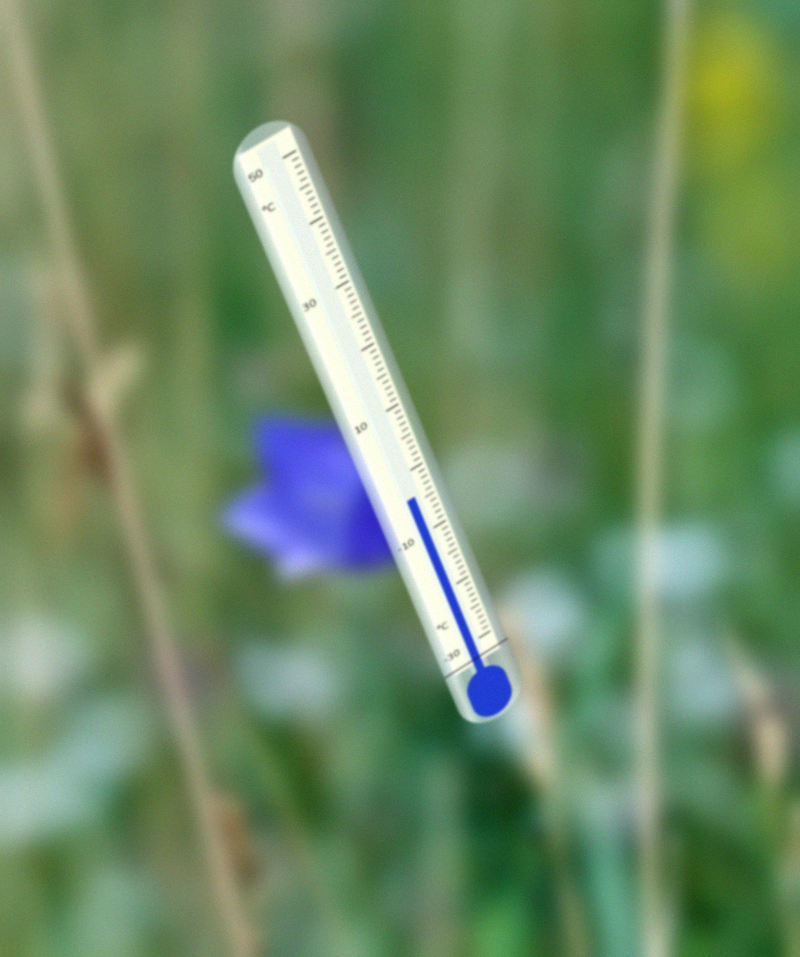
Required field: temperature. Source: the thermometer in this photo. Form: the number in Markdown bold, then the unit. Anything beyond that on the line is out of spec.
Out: **-4** °C
